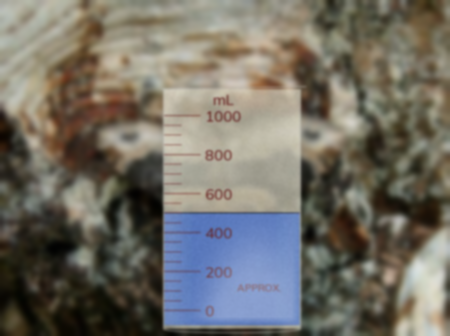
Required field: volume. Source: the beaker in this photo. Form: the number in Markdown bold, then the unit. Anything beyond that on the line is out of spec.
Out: **500** mL
